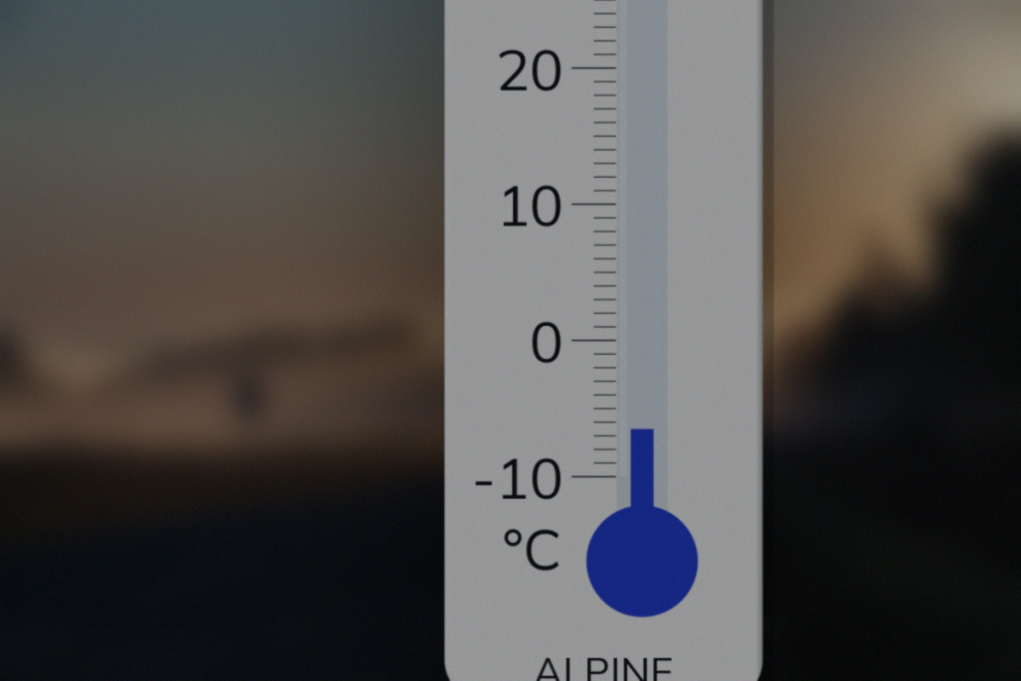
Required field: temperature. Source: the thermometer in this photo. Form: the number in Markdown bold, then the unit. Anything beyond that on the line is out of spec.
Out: **-6.5** °C
